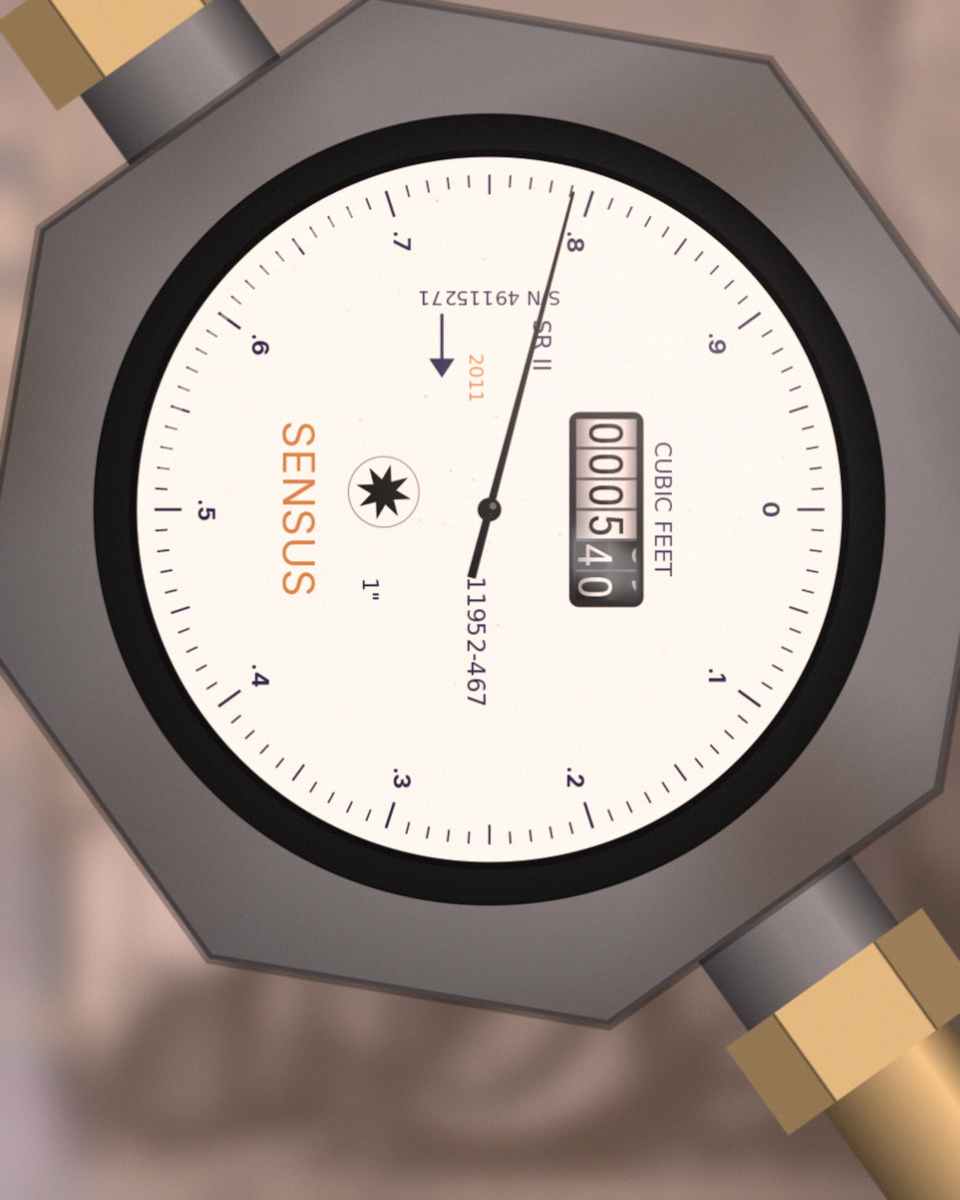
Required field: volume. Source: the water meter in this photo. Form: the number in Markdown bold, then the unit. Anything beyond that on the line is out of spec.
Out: **539.79** ft³
